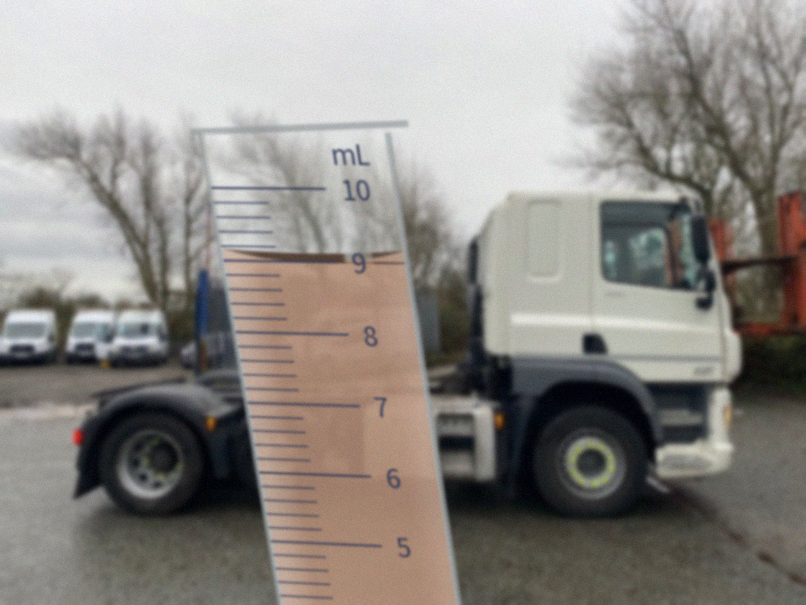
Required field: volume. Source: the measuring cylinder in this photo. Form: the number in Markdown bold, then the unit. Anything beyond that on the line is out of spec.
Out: **9** mL
